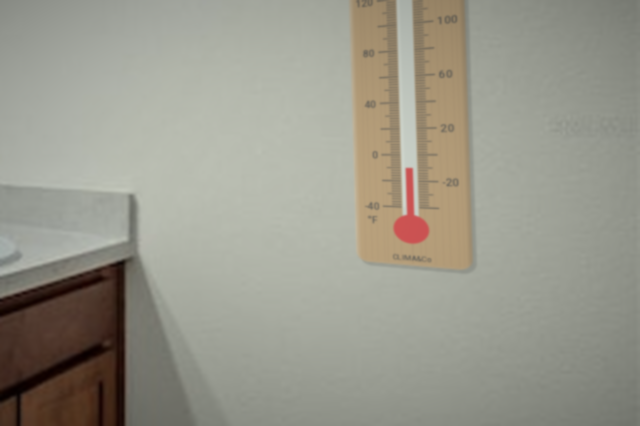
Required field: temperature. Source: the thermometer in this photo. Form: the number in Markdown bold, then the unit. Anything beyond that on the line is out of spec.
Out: **-10** °F
